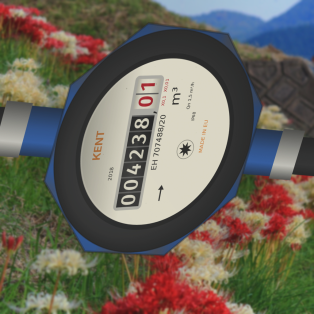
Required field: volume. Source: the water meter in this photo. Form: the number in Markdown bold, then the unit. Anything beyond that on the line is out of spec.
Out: **4238.01** m³
